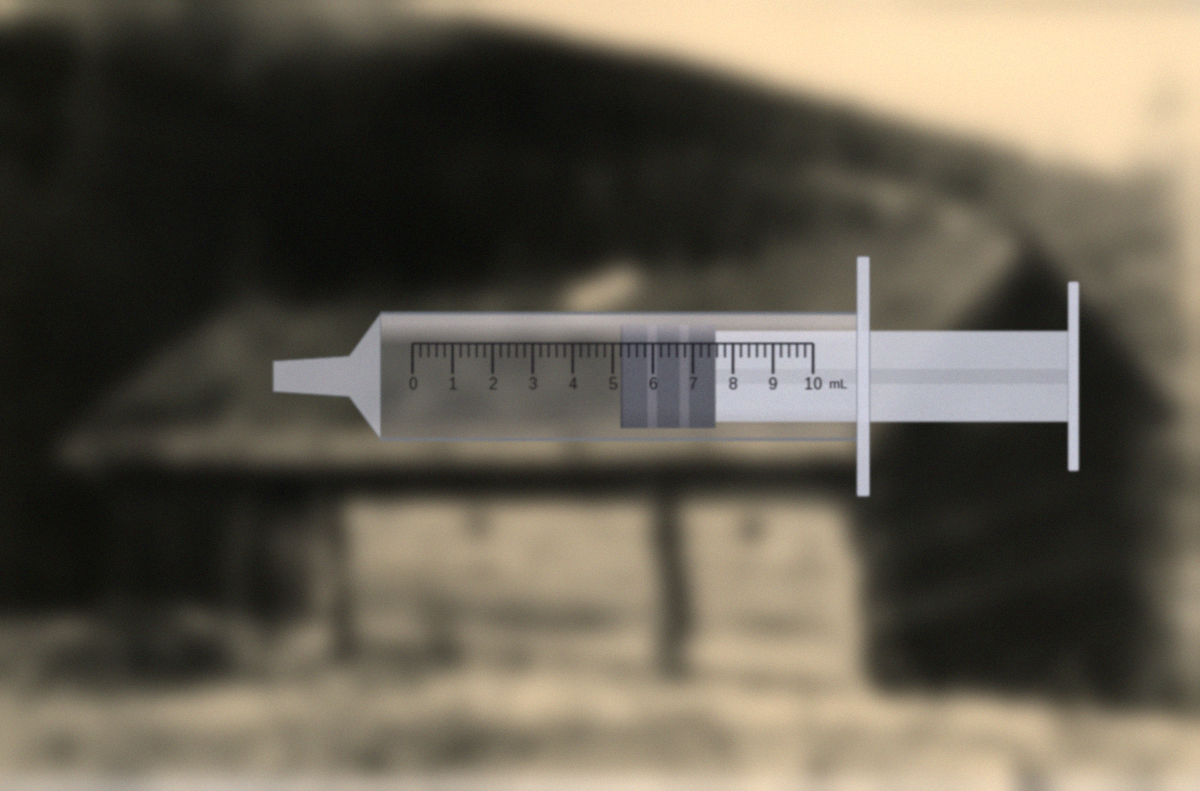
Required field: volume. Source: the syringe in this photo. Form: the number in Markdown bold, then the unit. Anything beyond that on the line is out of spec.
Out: **5.2** mL
